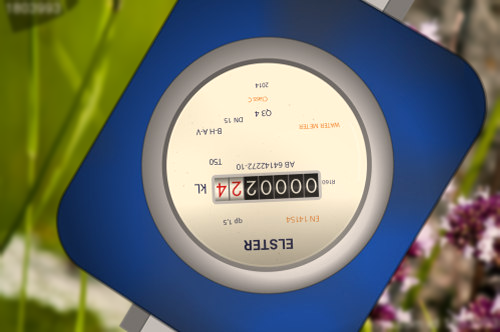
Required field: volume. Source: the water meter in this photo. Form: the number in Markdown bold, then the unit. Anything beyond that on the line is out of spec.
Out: **2.24** kL
